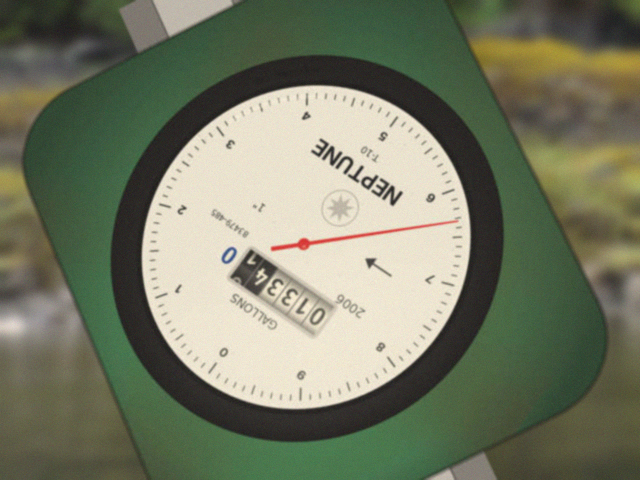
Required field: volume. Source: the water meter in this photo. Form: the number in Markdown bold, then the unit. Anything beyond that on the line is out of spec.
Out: **133406.3** gal
